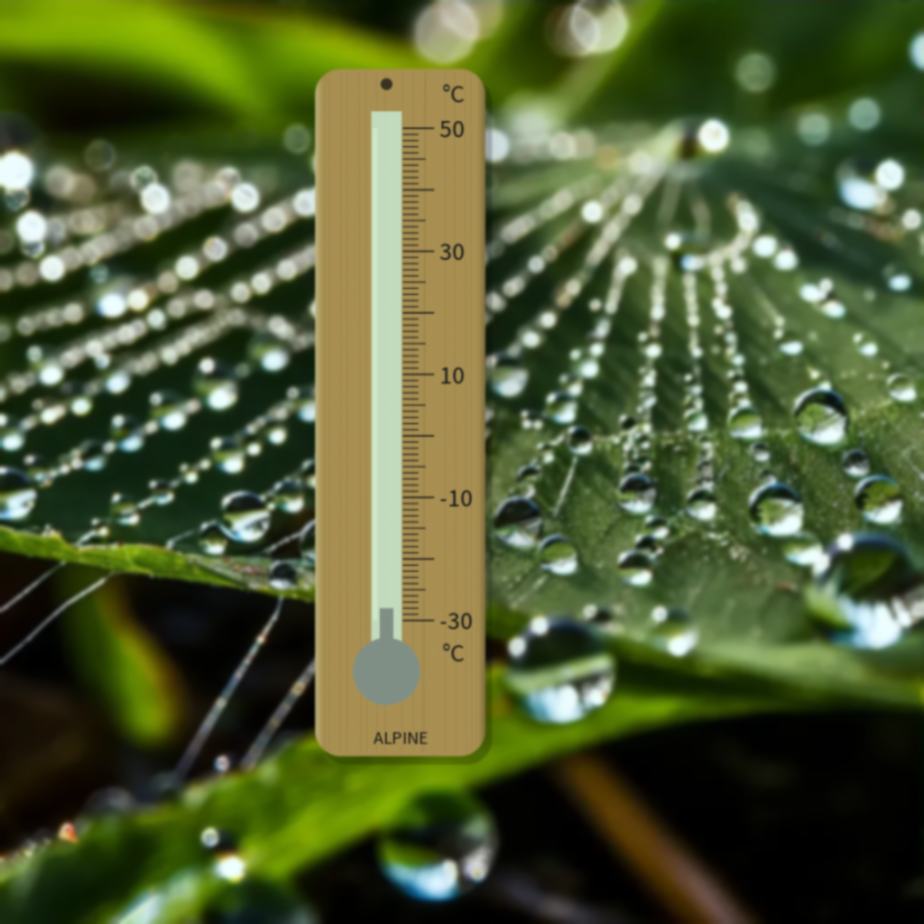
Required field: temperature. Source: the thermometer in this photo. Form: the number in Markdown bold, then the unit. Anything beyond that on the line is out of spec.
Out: **-28** °C
